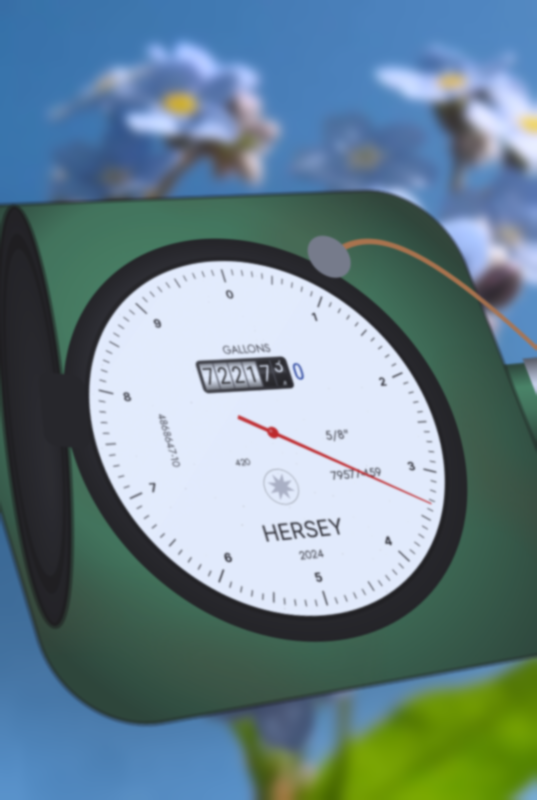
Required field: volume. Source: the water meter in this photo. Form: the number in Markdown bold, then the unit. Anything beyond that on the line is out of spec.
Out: **7221733.3** gal
